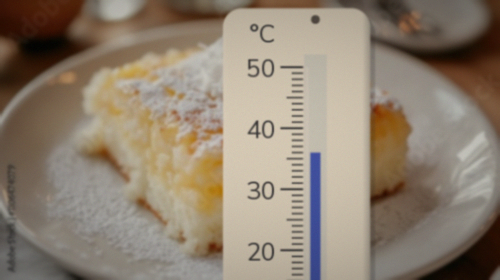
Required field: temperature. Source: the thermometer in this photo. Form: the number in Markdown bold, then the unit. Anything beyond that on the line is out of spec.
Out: **36** °C
